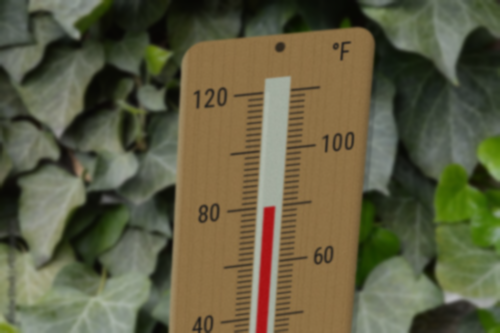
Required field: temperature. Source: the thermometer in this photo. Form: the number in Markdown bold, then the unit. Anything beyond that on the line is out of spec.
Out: **80** °F
